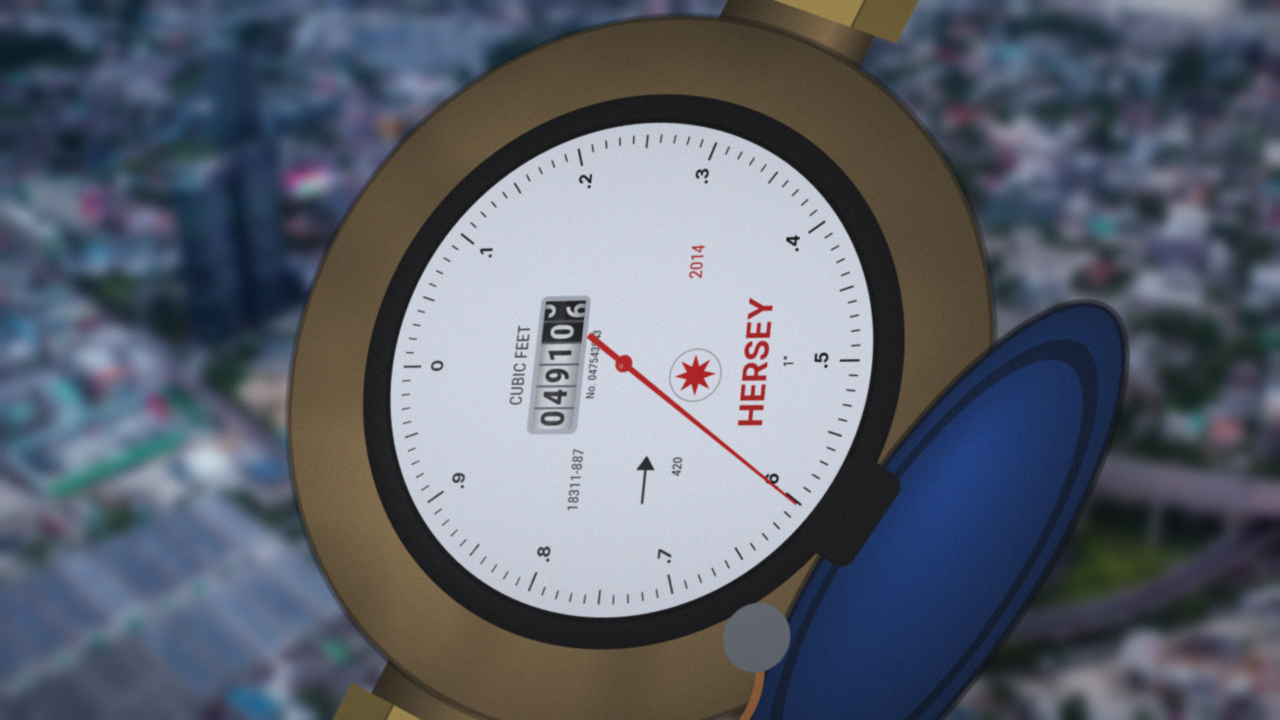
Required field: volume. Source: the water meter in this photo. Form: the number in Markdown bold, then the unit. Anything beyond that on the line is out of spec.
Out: **49105.60** ft³
